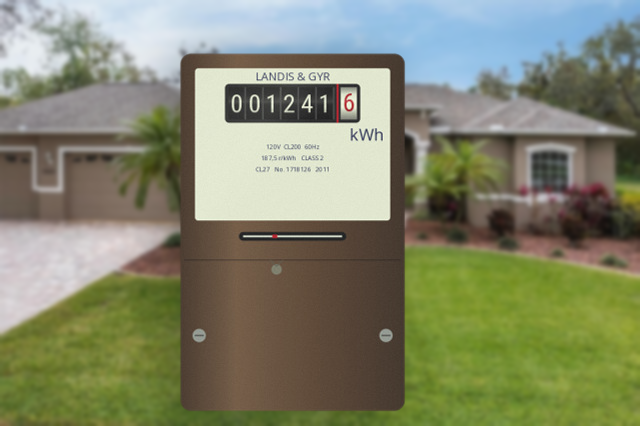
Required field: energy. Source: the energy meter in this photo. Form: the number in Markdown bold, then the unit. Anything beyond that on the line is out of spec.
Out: **1241.6** kWh
